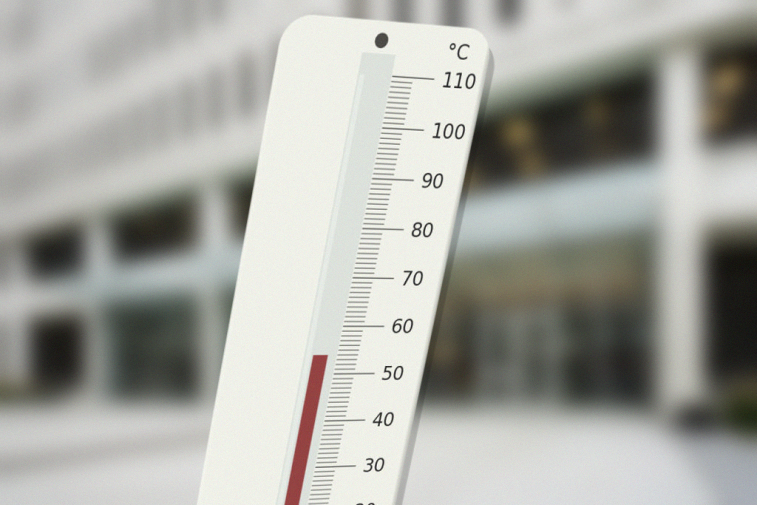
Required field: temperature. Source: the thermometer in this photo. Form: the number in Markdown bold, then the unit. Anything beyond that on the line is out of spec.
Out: **54** °C
